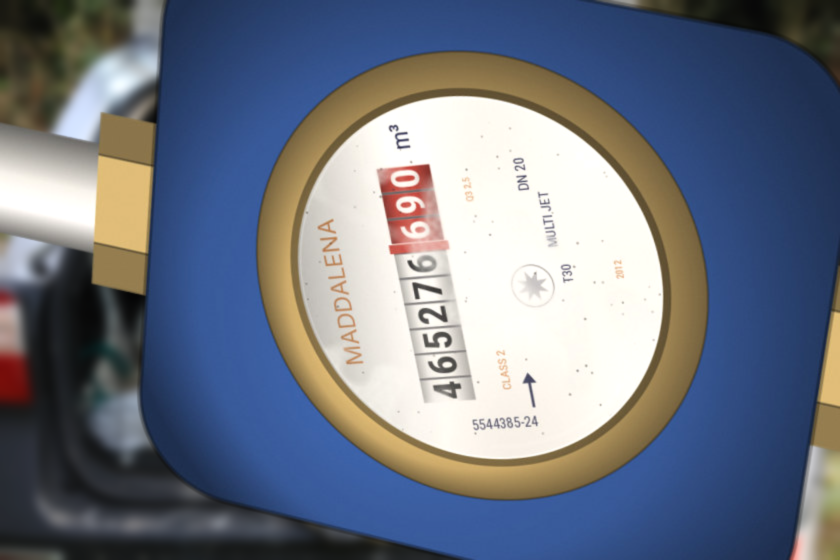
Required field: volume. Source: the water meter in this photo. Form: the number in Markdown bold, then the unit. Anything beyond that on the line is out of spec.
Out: **465276.690** m³
